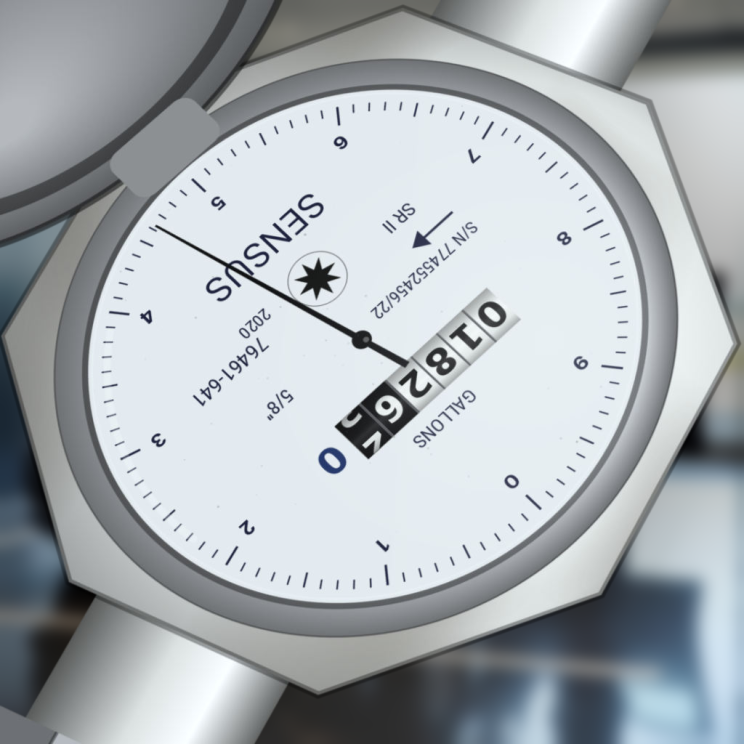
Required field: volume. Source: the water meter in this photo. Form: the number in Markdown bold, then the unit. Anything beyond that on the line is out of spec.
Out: **182624.6** gal
